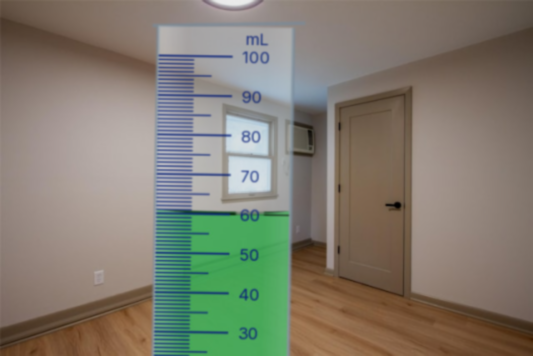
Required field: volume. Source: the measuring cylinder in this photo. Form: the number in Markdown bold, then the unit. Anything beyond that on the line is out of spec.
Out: **60** mL
